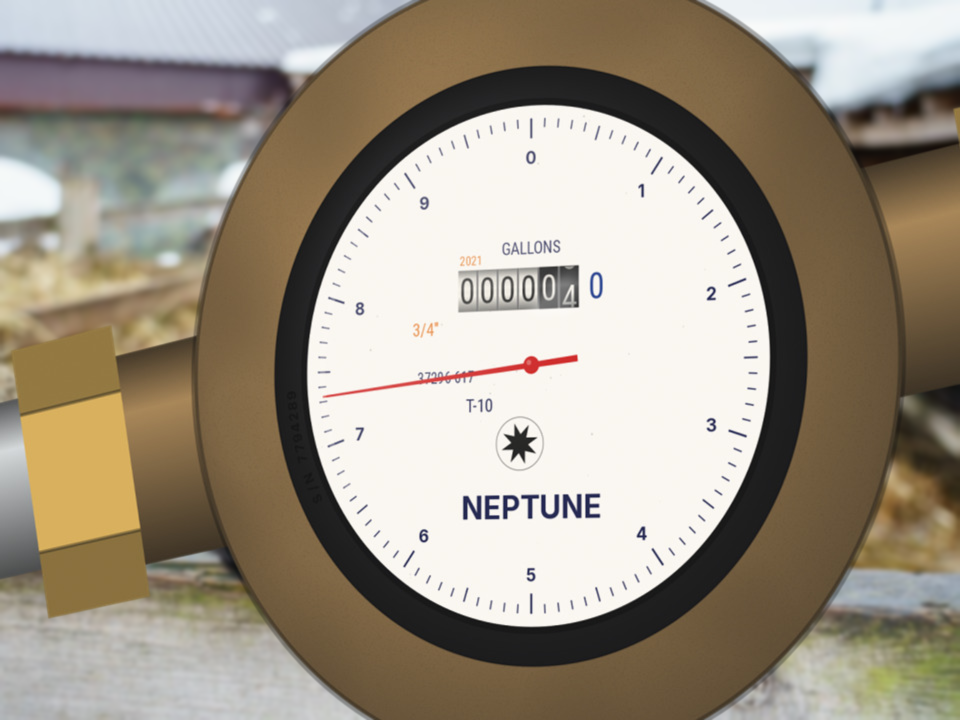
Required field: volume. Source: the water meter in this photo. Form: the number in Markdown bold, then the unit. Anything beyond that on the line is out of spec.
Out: **37.3** gal
